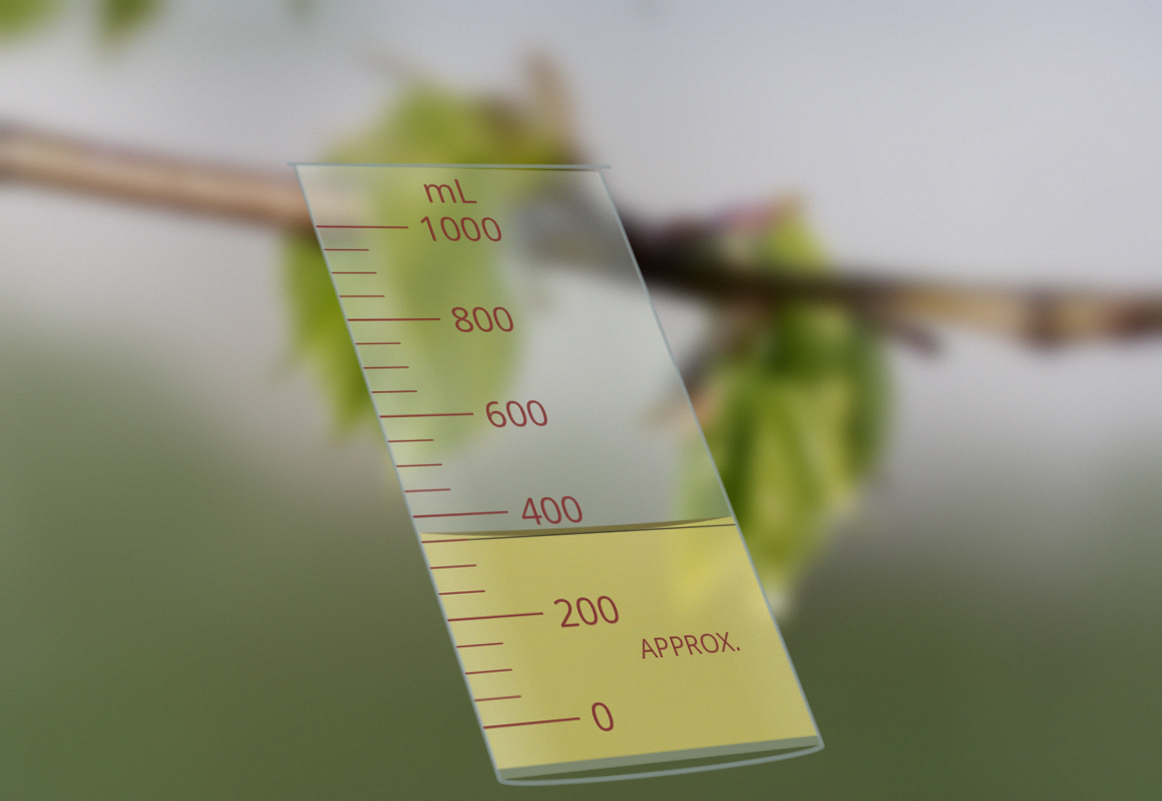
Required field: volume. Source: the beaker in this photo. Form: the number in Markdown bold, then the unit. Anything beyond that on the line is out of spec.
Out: **350** mL
